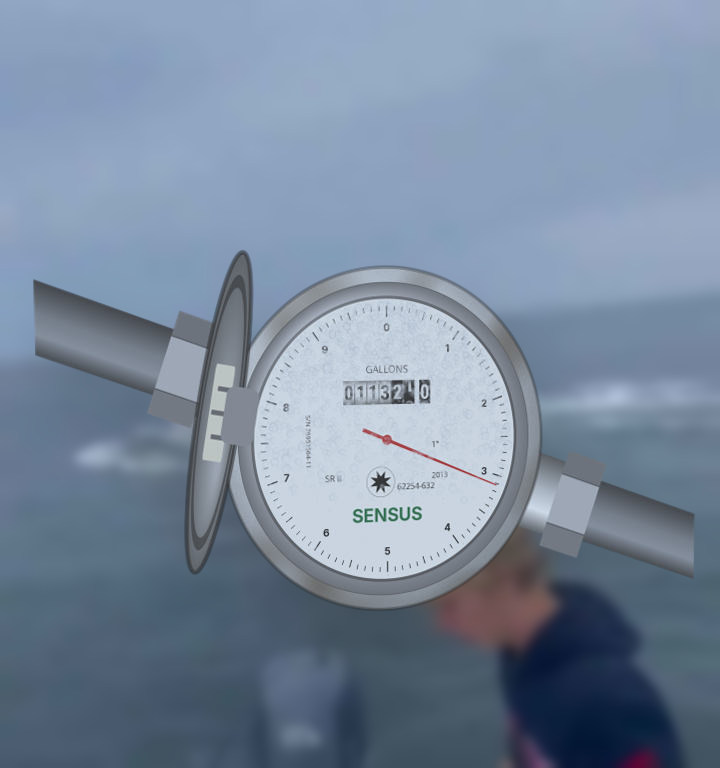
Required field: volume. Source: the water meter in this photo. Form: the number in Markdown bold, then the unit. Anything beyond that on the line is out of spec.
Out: **113213.1** gal
